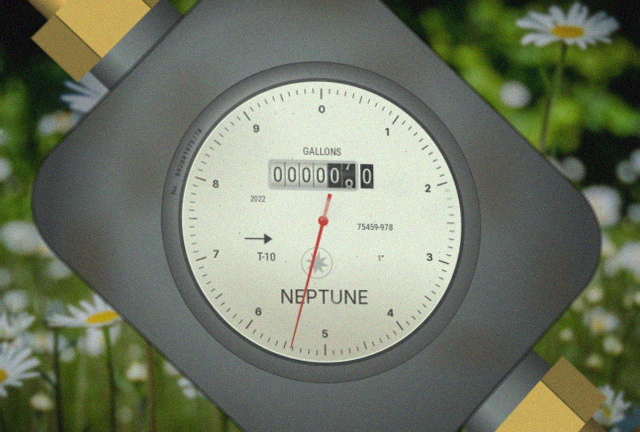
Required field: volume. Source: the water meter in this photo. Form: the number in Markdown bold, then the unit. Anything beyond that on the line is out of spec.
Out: **75.4** gal
